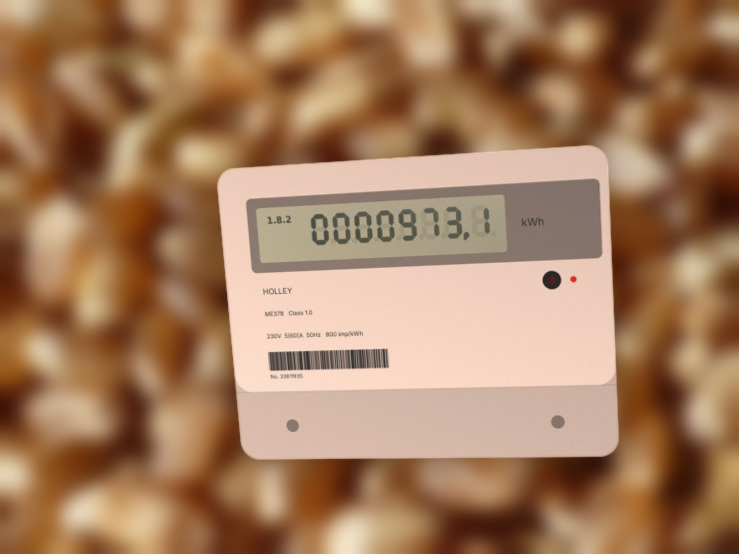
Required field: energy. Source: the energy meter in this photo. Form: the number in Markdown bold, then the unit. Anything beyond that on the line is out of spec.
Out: **973.1** kWh
